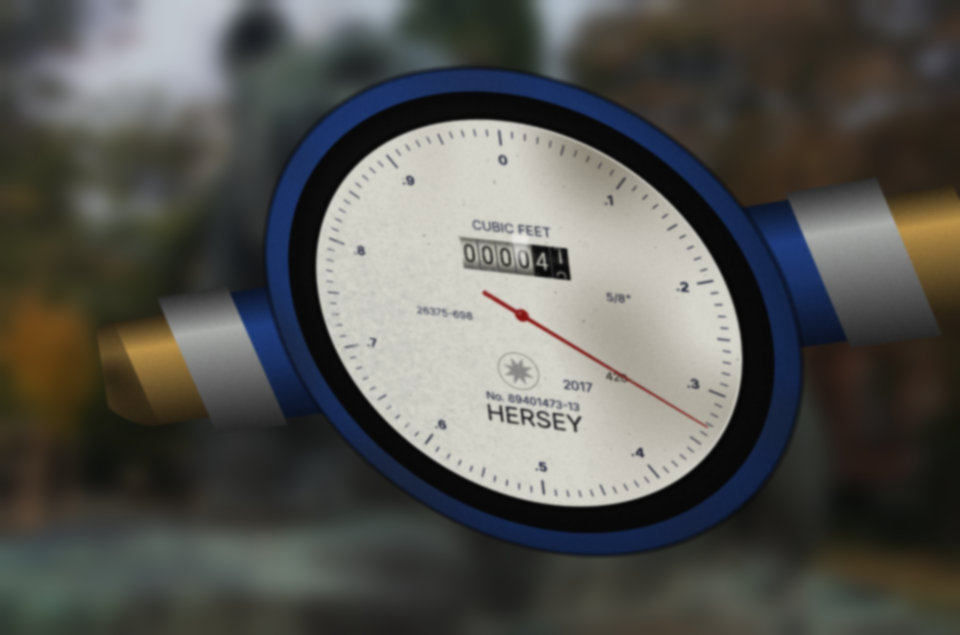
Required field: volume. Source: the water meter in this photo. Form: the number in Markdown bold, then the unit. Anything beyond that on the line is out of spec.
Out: **41.33** ft³
